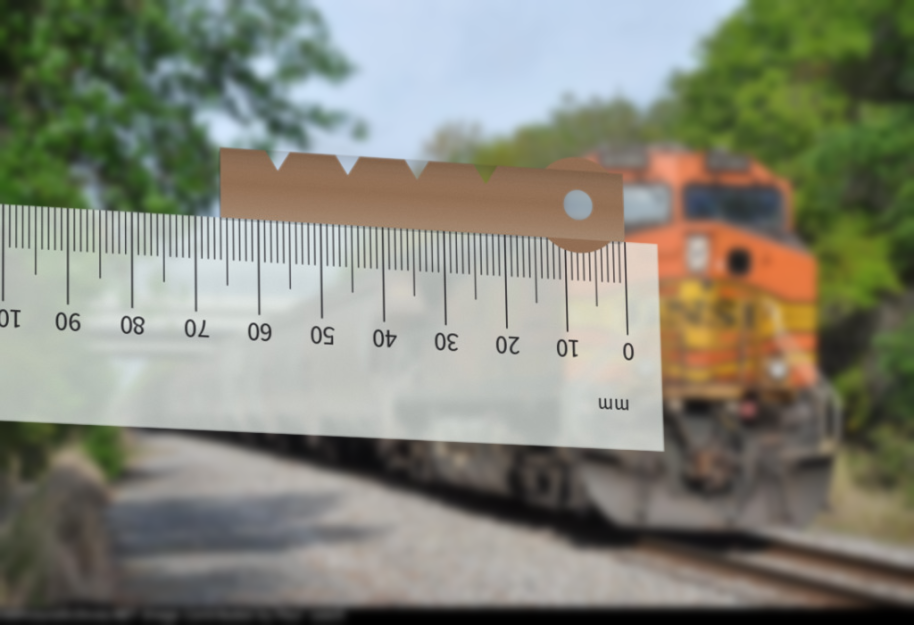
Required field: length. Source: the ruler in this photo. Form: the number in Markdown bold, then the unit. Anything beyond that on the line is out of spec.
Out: **66** mm
